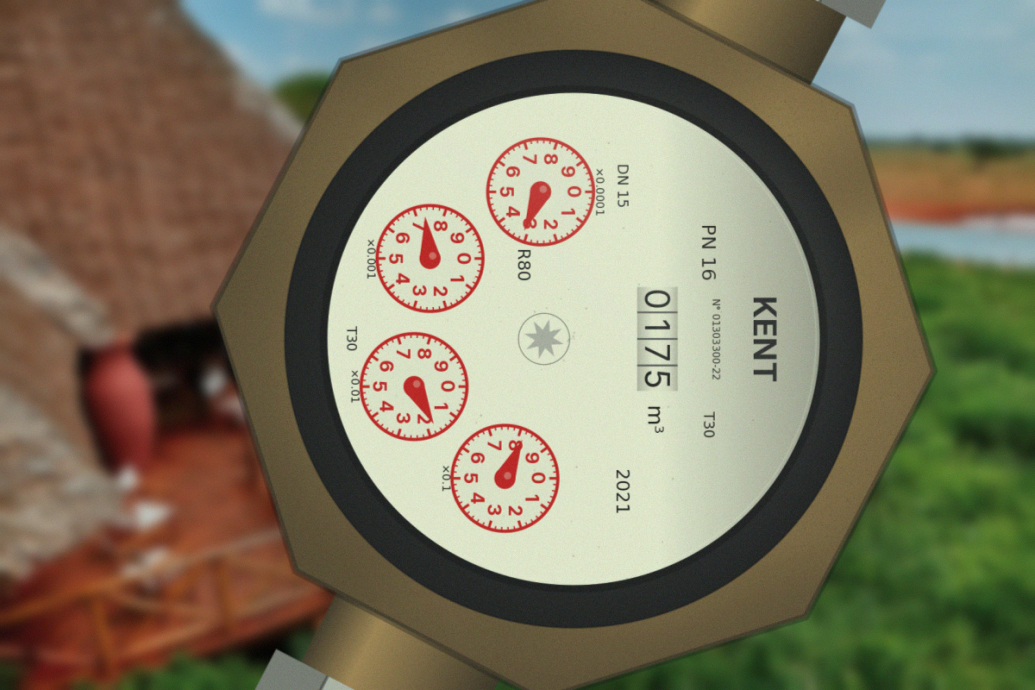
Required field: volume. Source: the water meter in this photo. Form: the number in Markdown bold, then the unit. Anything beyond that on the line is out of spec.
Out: **175.8173** m³
